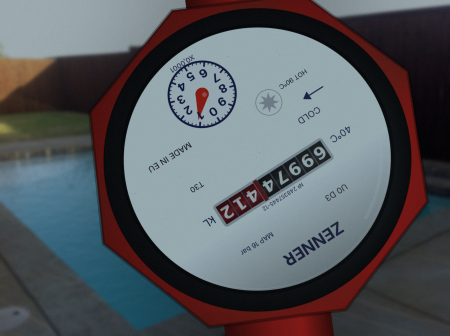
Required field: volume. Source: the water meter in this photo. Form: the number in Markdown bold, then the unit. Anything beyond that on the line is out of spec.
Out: **69974.4121** kL
